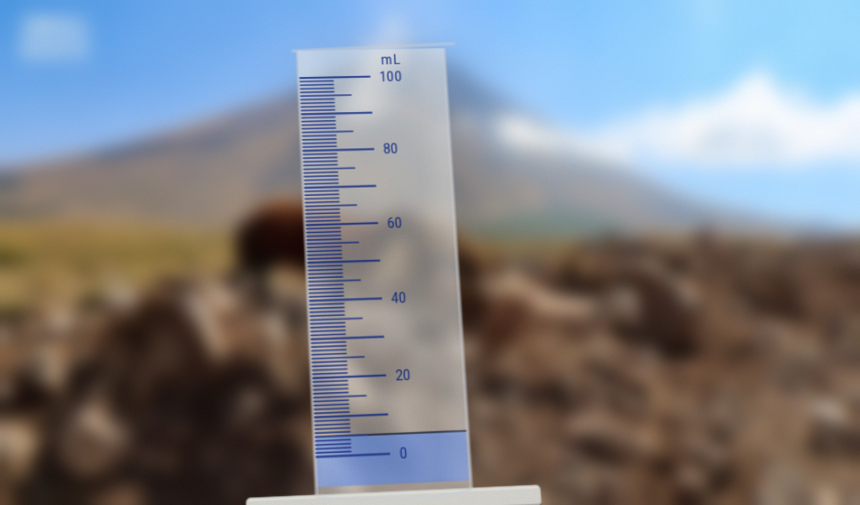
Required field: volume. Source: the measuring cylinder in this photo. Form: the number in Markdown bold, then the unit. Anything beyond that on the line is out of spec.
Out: **5** mL
